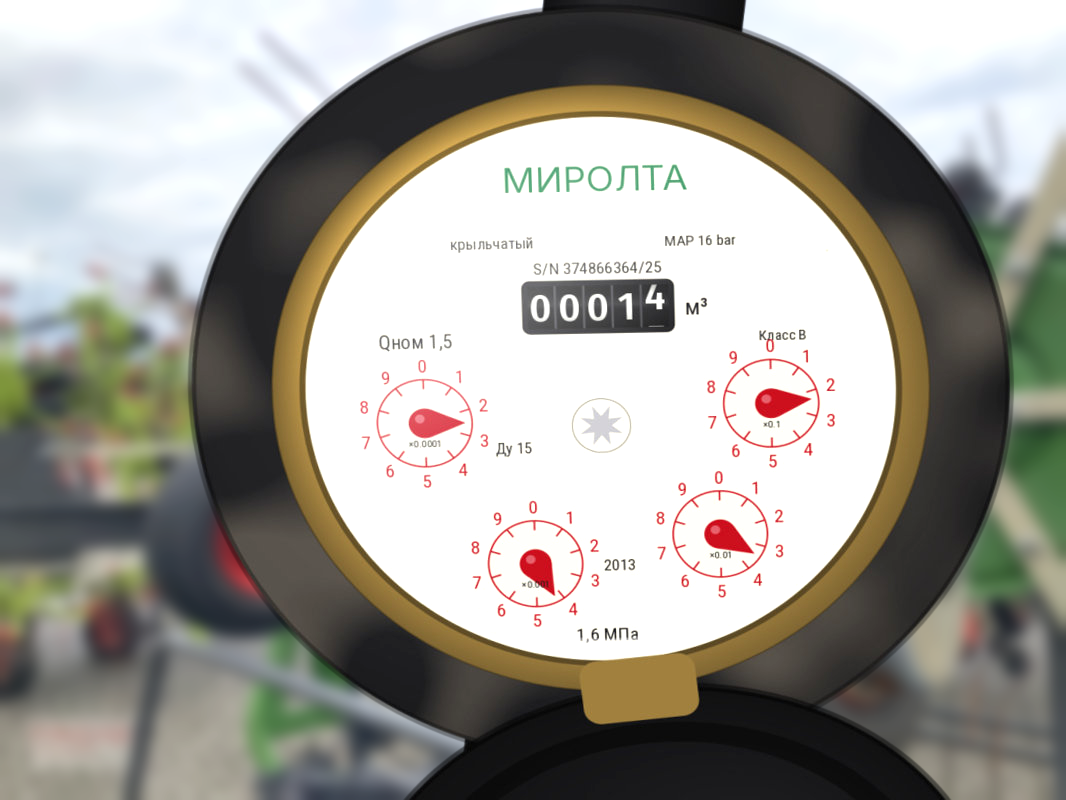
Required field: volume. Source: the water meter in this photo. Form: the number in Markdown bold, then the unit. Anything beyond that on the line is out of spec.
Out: **14.2342** m³
